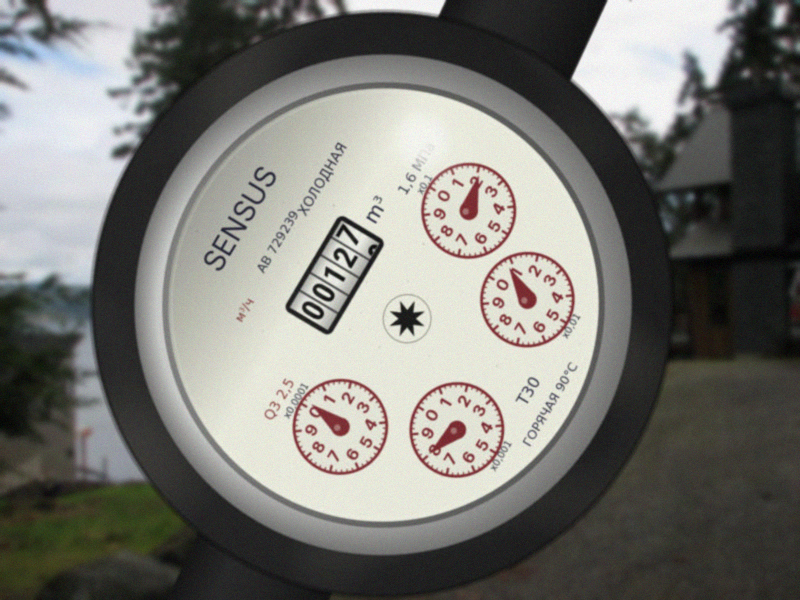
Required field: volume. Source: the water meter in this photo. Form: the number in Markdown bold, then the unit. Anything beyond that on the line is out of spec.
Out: **127.2080** m³
